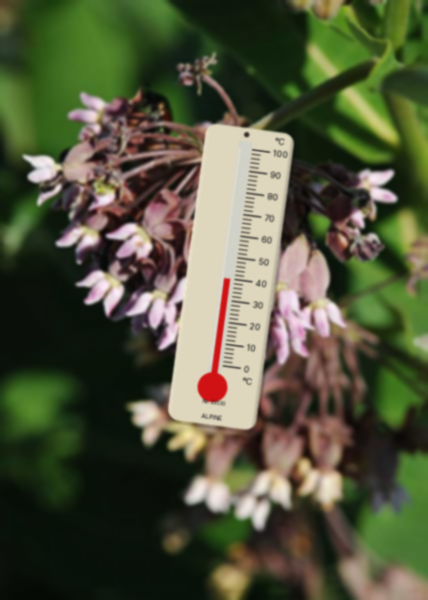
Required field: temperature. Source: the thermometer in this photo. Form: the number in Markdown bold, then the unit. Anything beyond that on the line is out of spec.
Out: **40** °C
